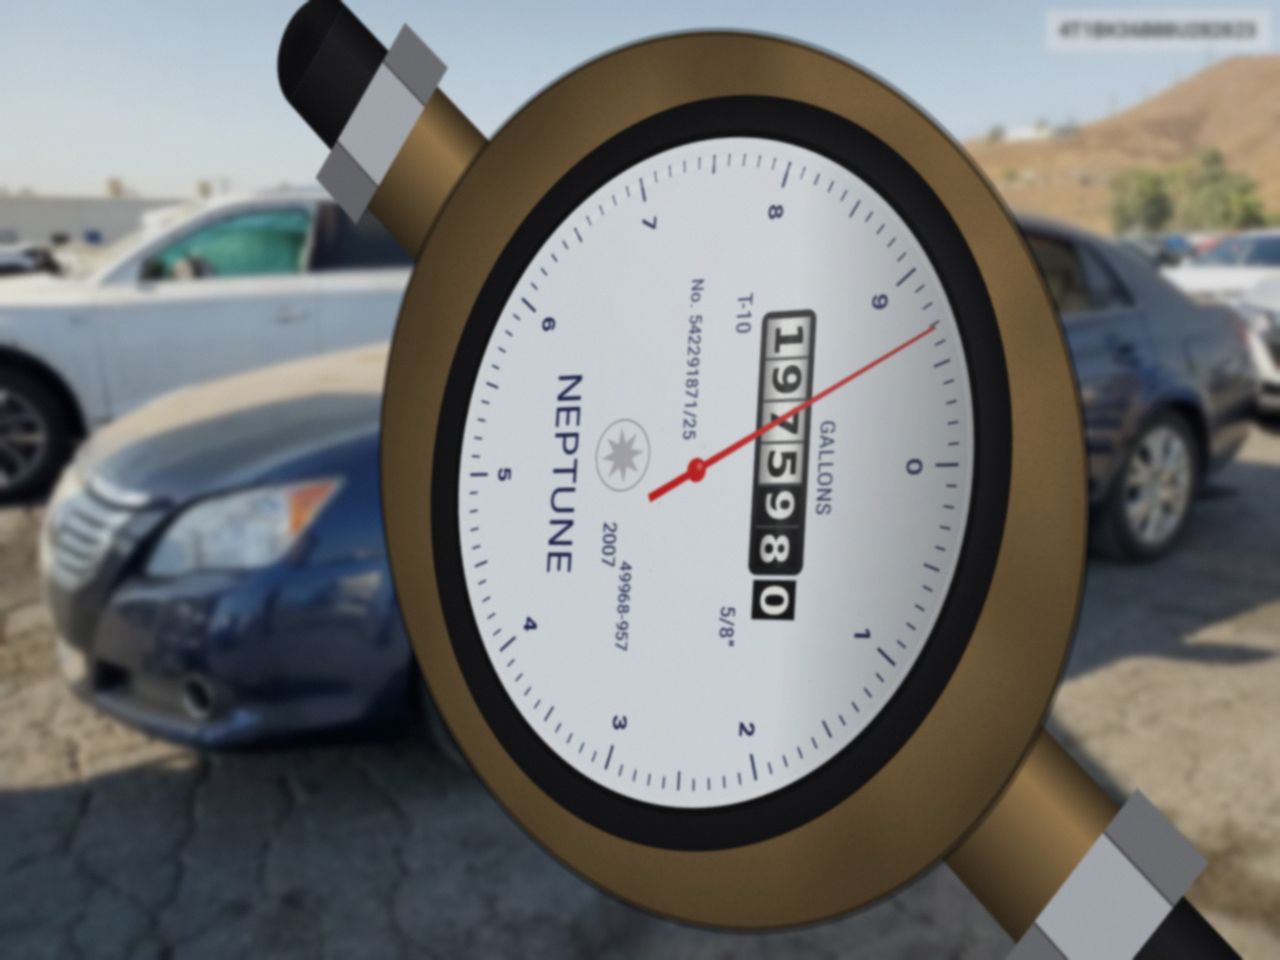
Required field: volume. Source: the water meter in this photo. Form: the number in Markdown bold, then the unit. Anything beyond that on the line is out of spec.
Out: **1975979.3** gal
